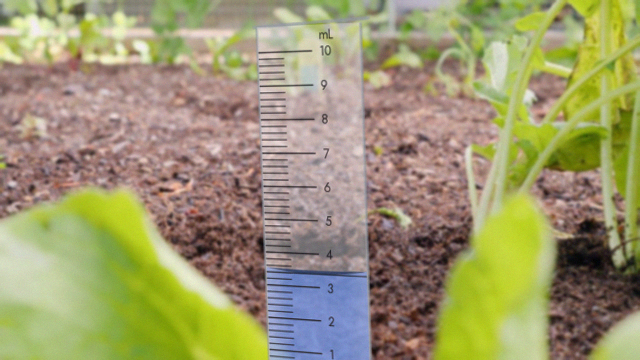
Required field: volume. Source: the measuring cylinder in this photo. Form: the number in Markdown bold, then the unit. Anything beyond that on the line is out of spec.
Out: **3.4** mL
